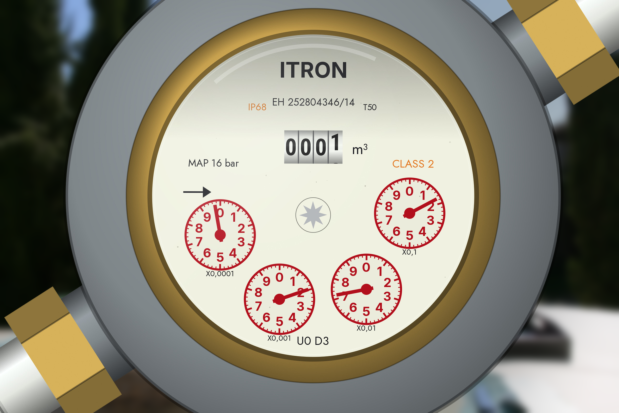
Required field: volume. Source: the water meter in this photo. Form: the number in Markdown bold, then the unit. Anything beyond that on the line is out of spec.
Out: **1.1719** m³
